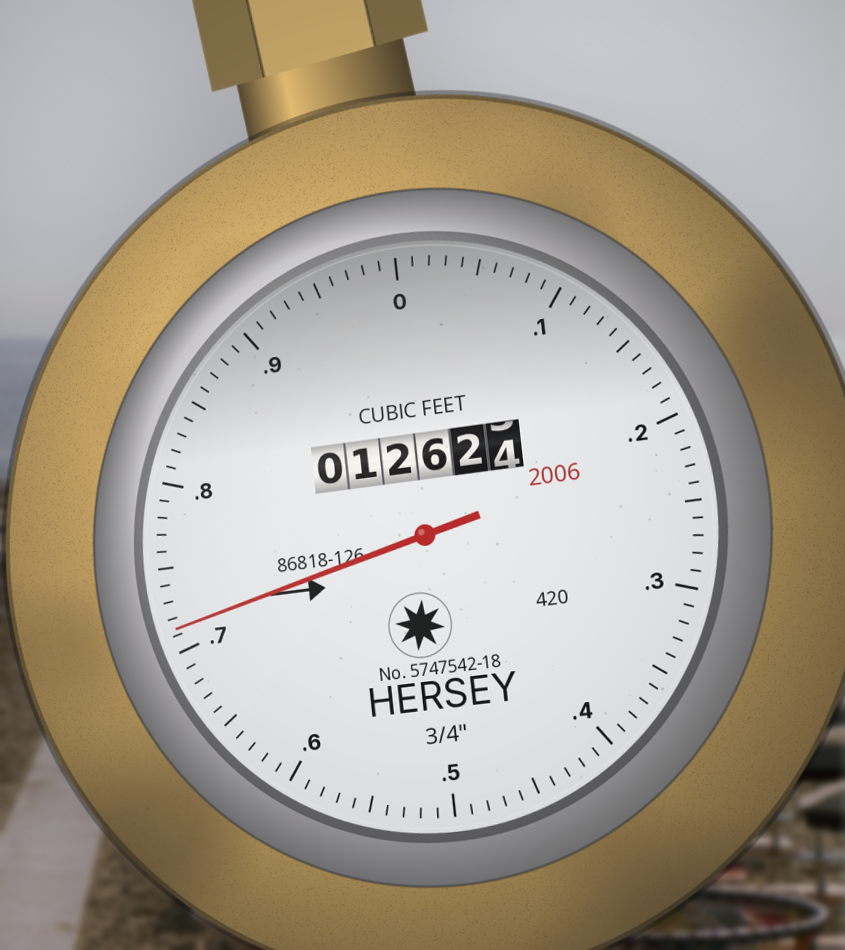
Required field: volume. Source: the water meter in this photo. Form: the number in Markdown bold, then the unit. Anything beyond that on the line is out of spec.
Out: **12623.71** ft³
